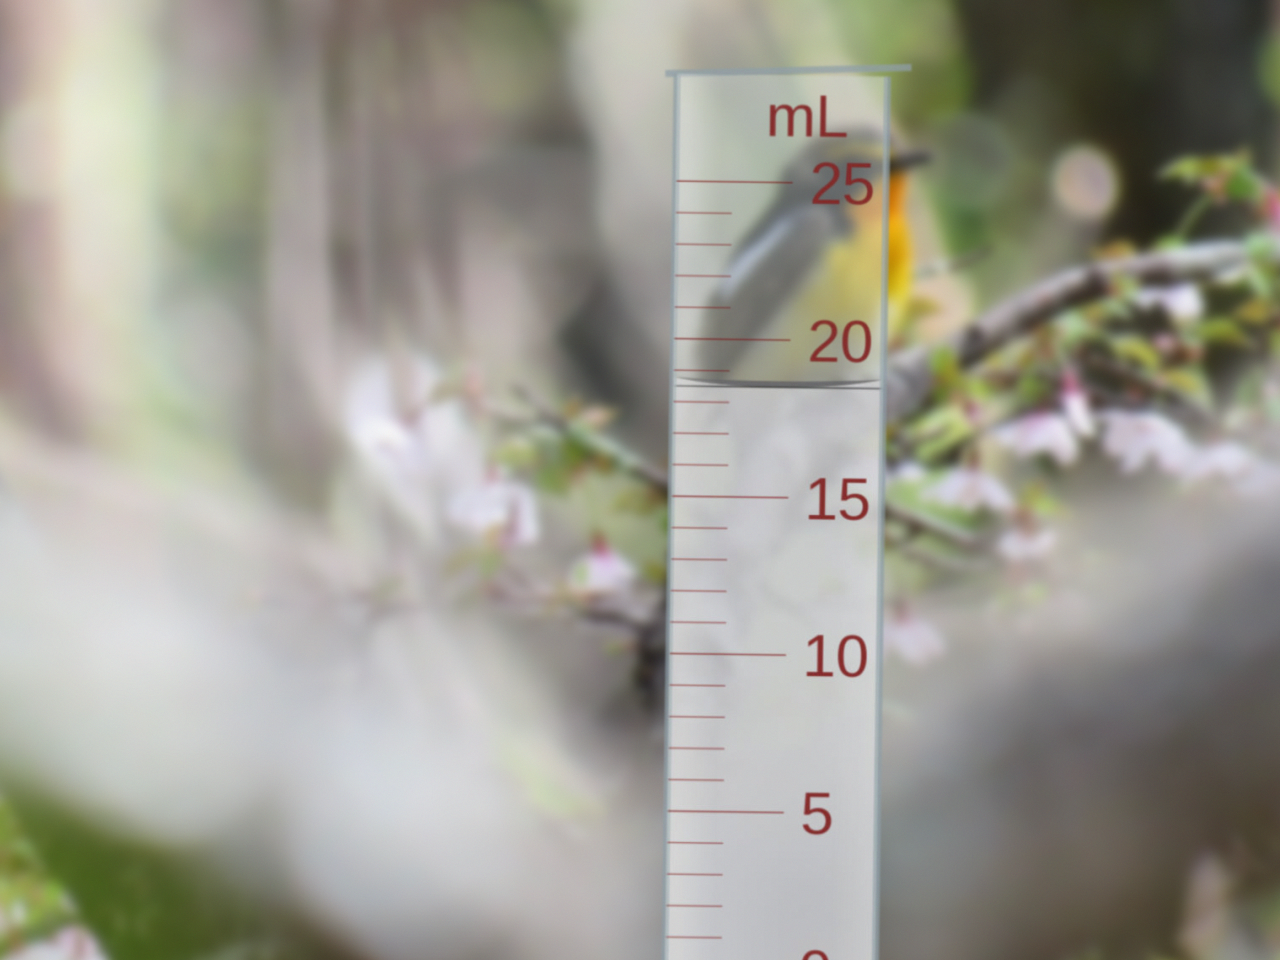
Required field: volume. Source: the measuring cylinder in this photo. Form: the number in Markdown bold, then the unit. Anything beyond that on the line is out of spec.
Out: **18.5** mL
